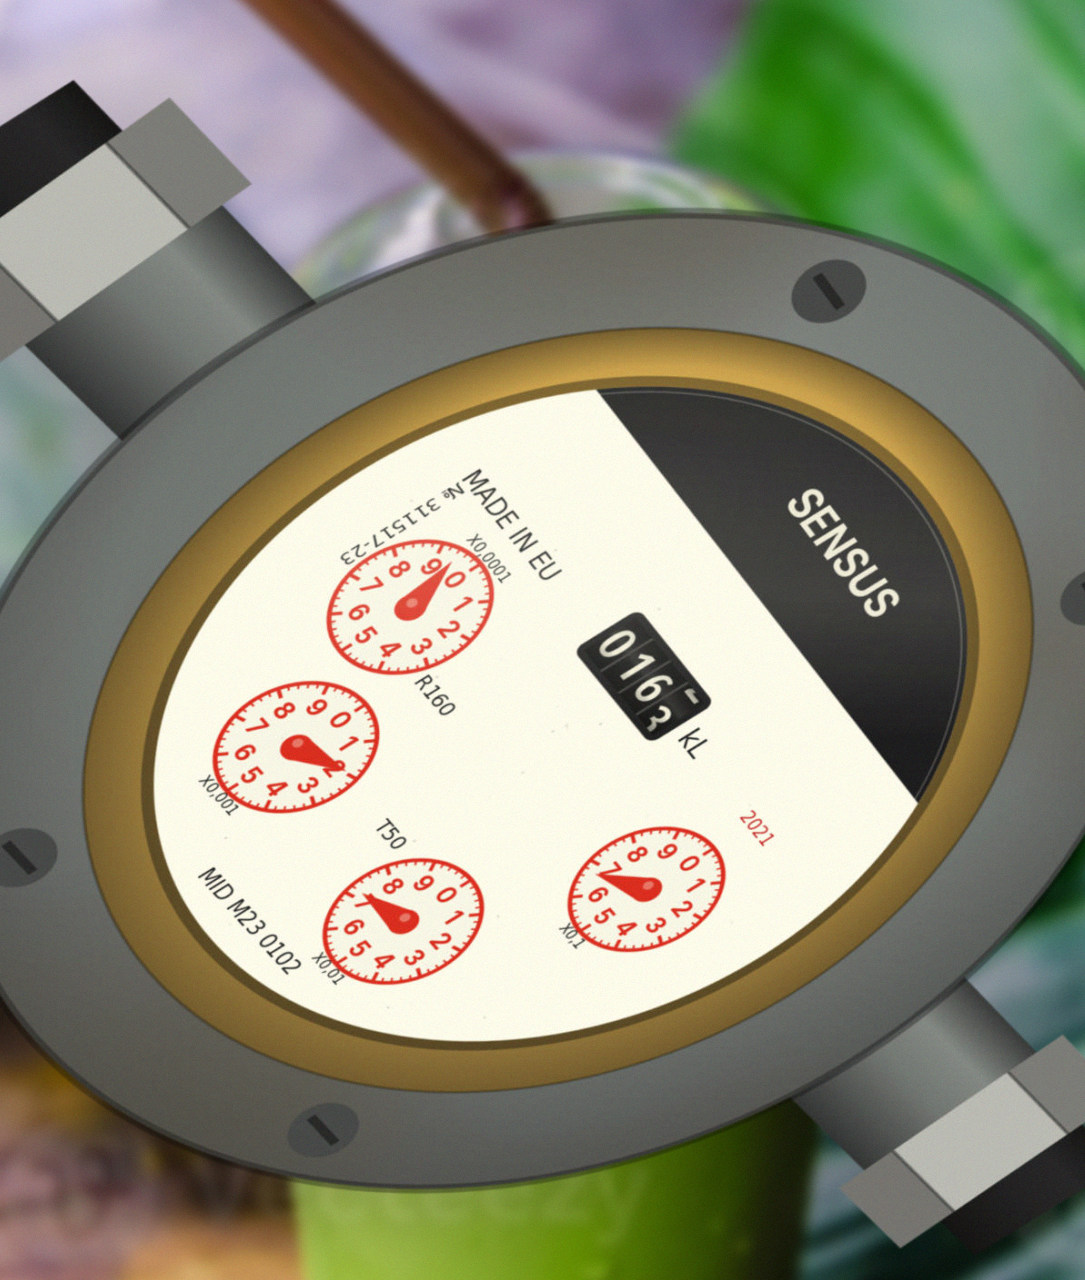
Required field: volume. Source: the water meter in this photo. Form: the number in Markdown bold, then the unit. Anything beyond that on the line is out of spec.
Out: **162.6719** kL
